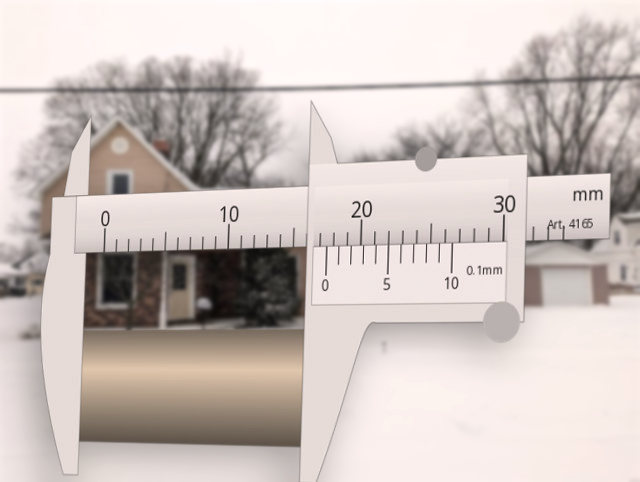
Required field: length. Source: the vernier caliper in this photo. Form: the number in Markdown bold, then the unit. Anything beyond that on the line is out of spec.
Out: **17.5** mm
